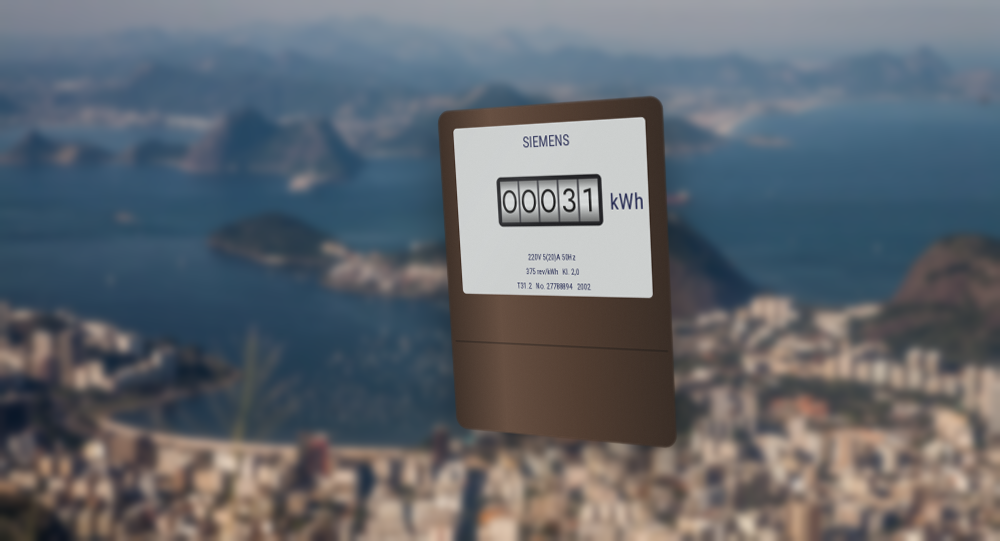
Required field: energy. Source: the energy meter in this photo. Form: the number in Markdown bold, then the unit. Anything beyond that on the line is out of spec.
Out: **31** kWh
